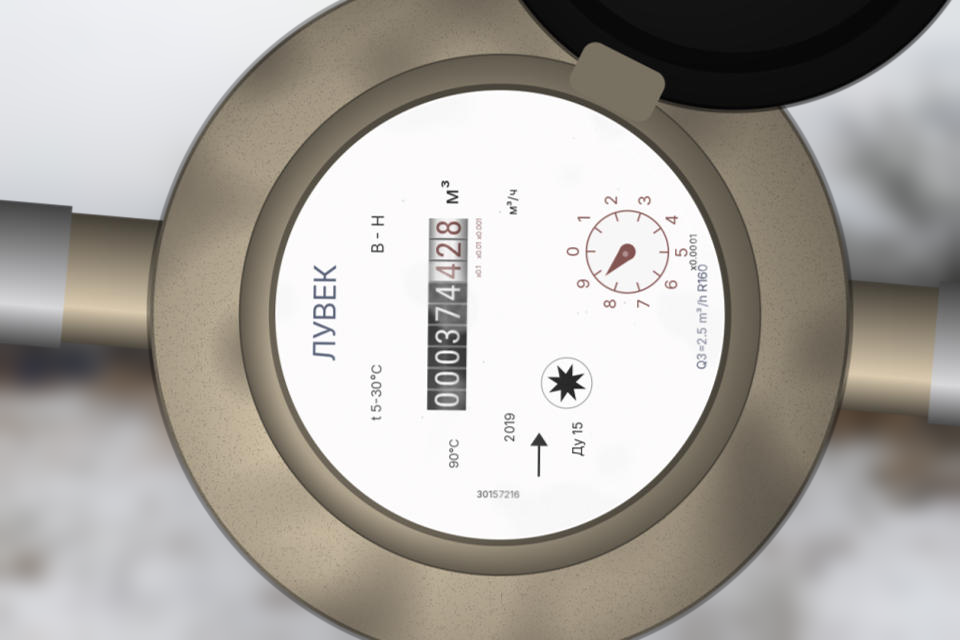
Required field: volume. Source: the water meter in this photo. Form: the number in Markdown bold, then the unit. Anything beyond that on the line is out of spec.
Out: **374.4288** m³
